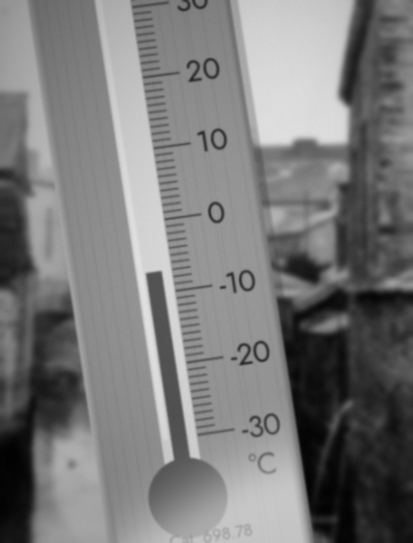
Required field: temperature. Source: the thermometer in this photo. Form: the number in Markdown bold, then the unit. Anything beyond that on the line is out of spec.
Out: **-7** °C
